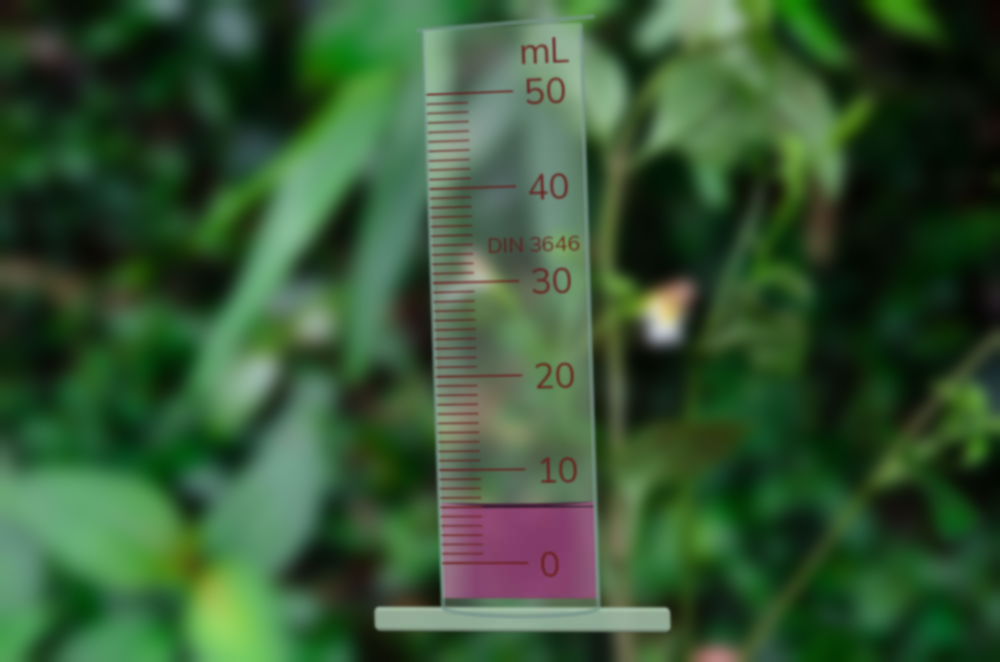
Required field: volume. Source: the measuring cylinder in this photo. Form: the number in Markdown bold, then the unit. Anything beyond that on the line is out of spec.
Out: **6** mL
